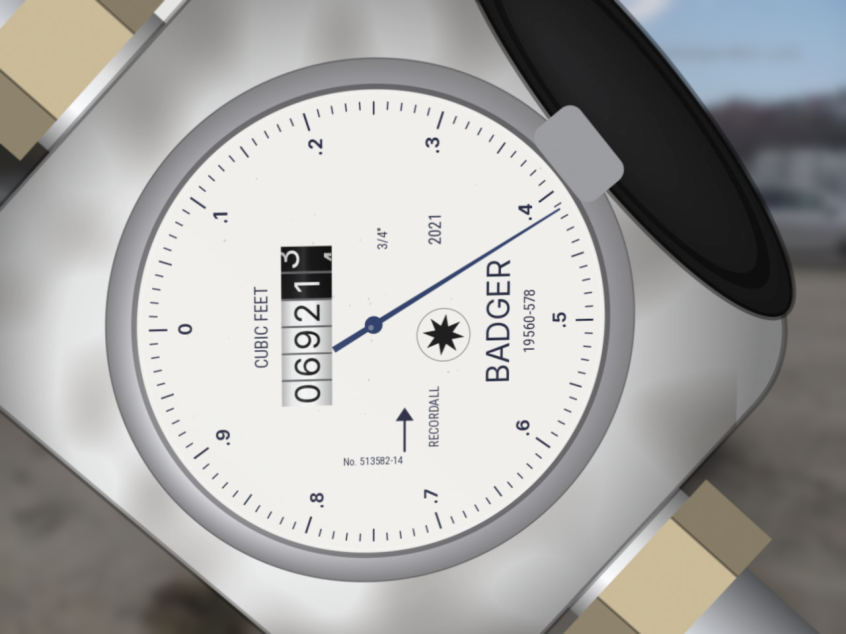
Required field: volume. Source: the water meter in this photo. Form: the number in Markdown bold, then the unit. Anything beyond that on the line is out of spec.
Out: **69213.41** ft³
